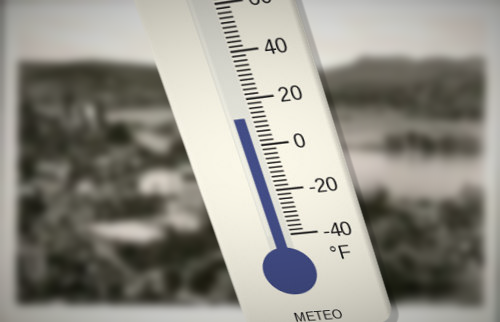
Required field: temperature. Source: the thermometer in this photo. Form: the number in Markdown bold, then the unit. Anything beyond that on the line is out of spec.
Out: **12** °F
